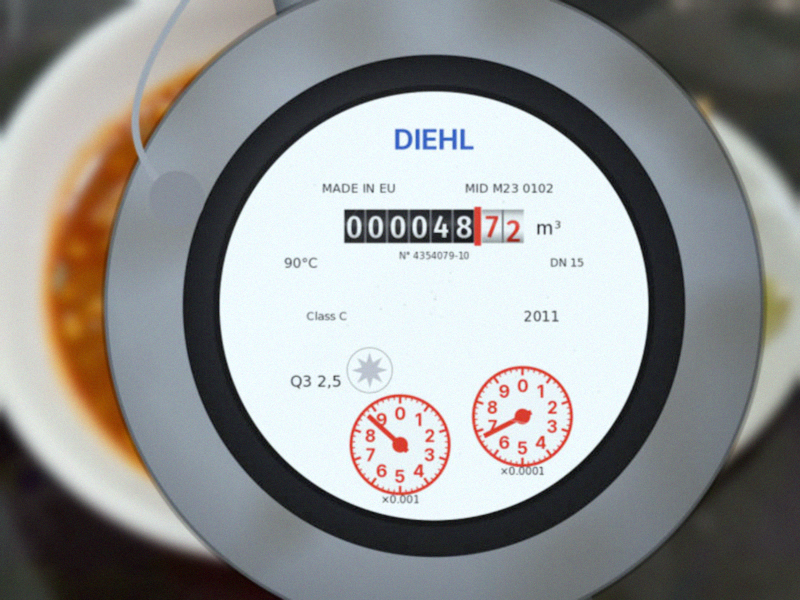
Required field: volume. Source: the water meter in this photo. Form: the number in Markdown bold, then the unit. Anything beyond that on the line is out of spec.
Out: **48.7186** m³
